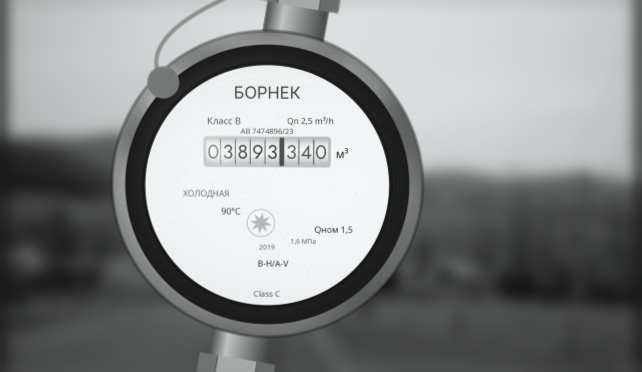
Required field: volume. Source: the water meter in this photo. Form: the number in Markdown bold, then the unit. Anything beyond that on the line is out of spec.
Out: **3893.340** m³
